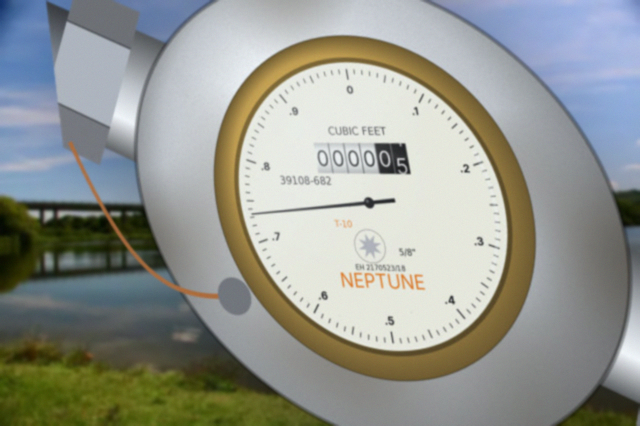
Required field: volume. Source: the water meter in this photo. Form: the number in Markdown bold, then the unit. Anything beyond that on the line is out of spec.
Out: **4.73** ft³
